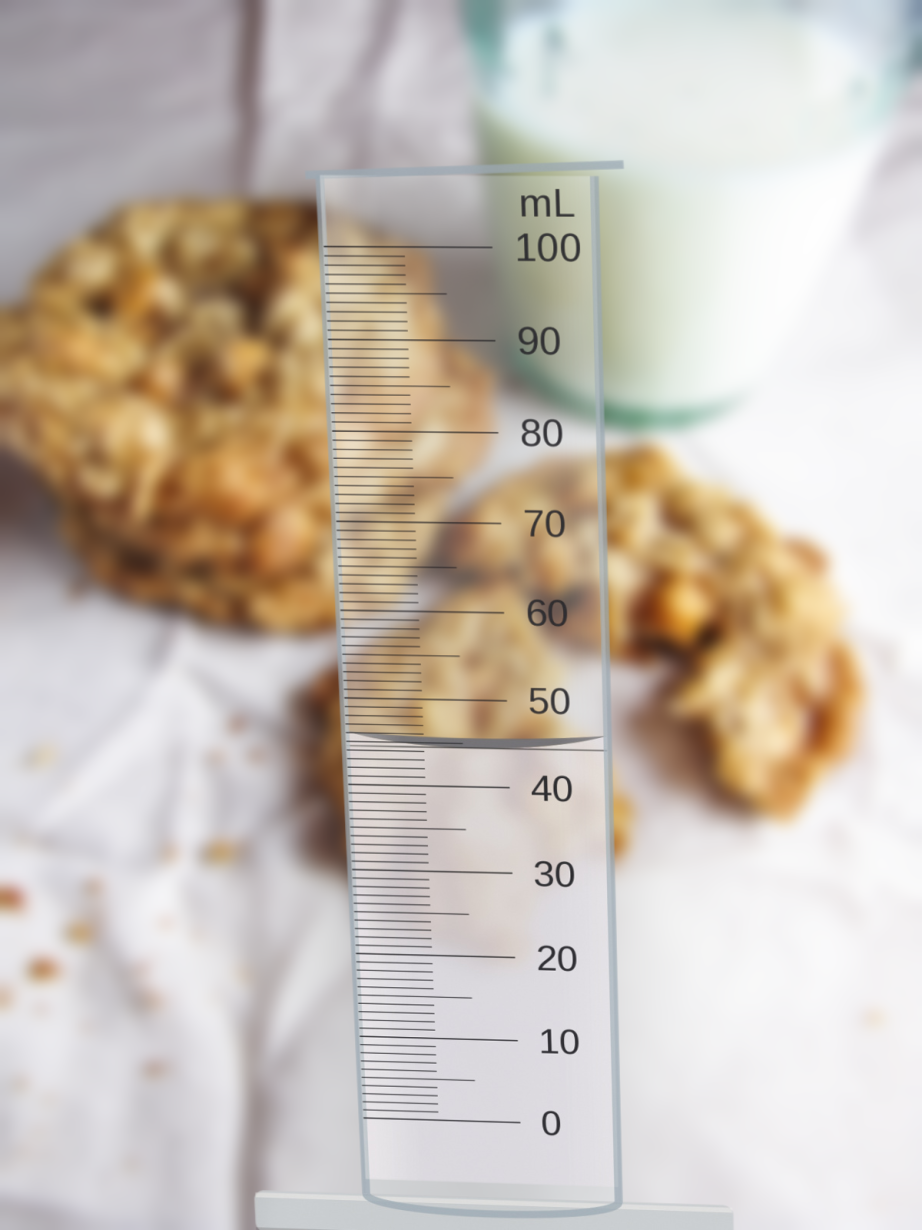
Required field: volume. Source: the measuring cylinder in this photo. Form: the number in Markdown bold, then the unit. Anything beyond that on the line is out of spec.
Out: **44.5** mL
